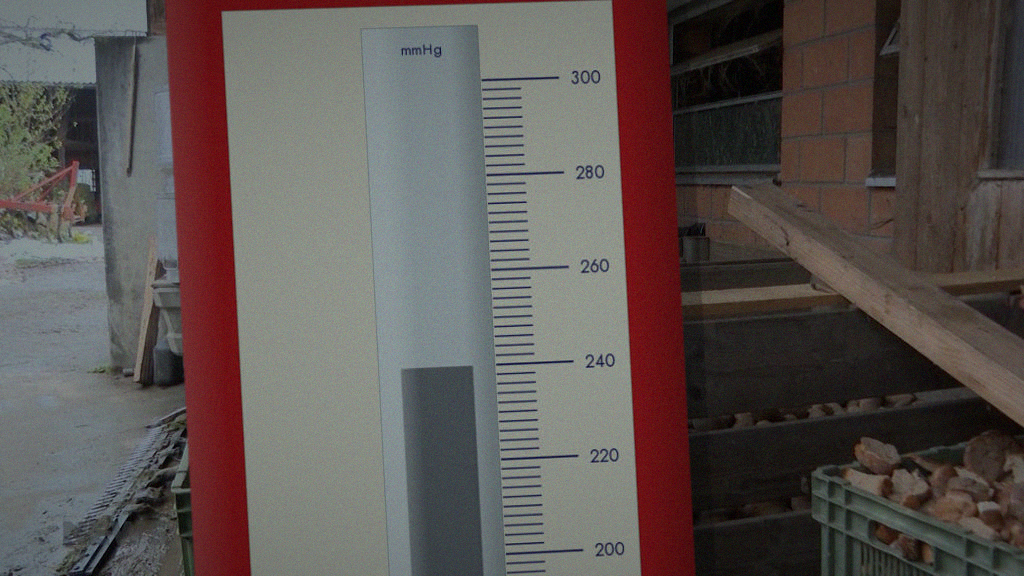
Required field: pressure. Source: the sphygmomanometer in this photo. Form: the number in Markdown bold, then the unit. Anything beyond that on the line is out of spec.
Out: **240** mmHg
